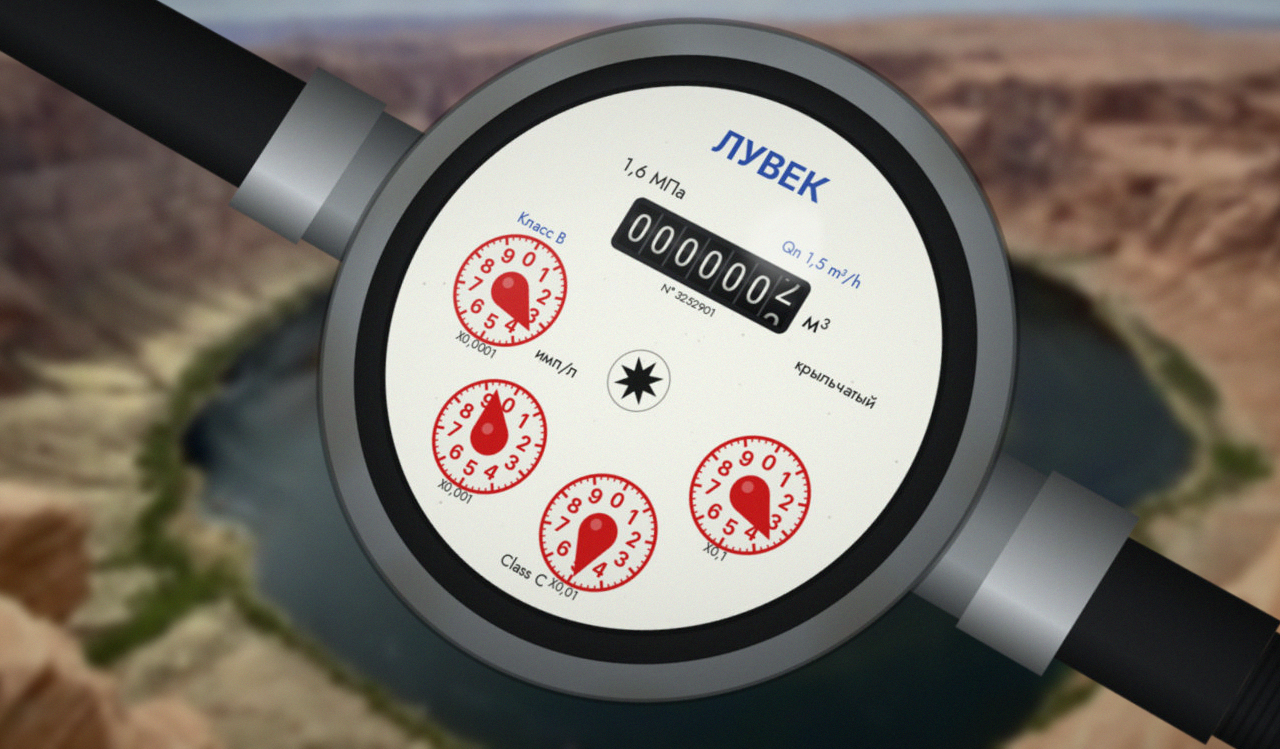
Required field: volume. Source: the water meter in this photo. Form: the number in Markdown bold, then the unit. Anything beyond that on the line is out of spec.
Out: **2.3493** m³
